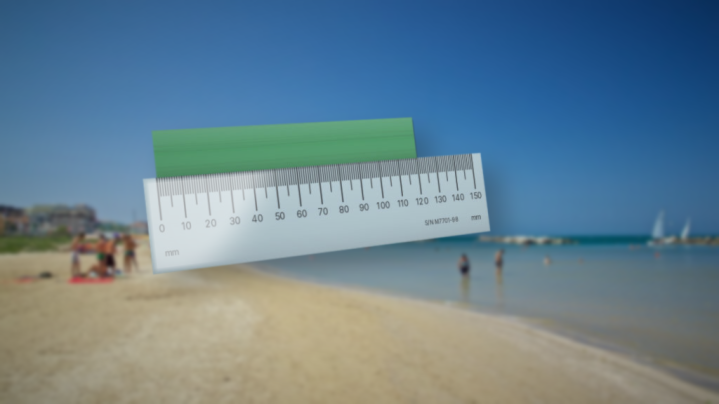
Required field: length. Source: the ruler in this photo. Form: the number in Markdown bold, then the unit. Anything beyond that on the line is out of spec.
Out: **120** mm
